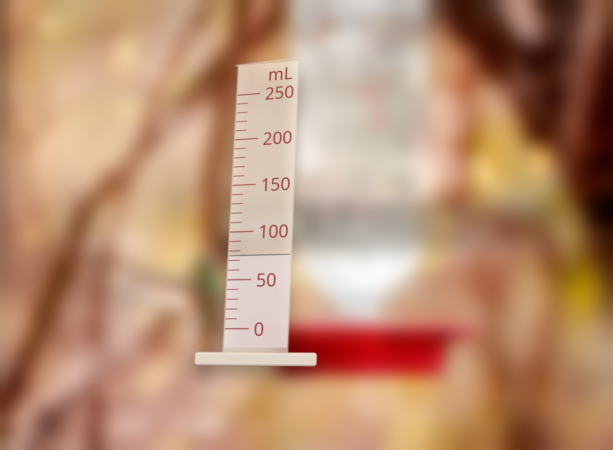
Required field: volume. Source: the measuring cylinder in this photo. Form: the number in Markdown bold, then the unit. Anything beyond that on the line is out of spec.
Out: **75** mL
